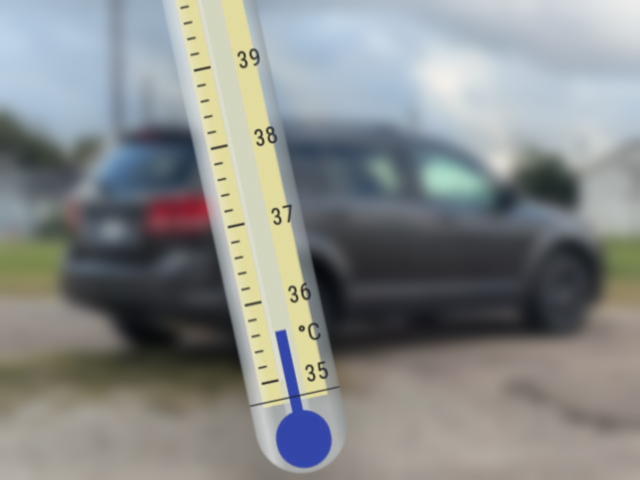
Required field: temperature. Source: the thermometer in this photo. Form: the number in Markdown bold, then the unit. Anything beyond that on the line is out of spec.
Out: **35.6** °C
